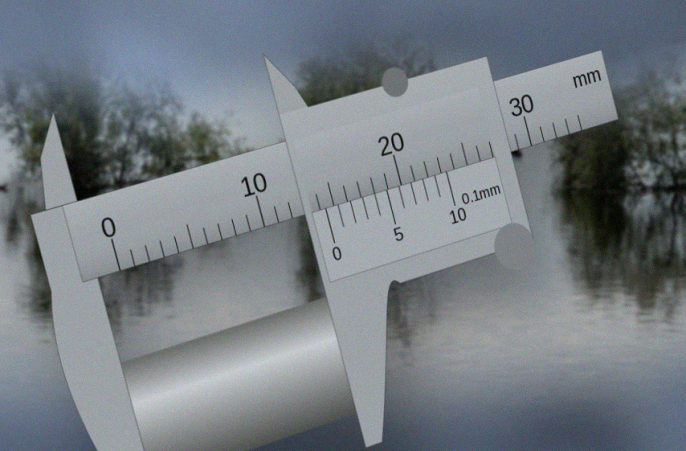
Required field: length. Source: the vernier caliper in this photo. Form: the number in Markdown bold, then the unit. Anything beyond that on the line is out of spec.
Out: **14.4** mm
